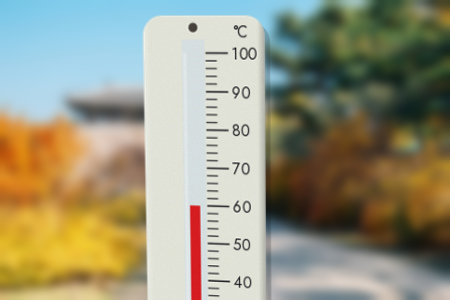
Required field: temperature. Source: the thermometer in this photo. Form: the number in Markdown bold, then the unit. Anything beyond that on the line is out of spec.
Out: **60** °C
